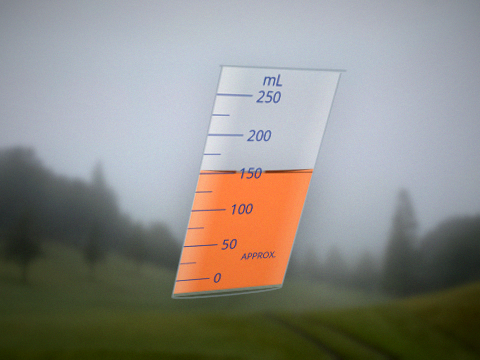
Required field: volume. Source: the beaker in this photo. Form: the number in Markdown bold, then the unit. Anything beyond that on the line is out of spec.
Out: **150** mL
